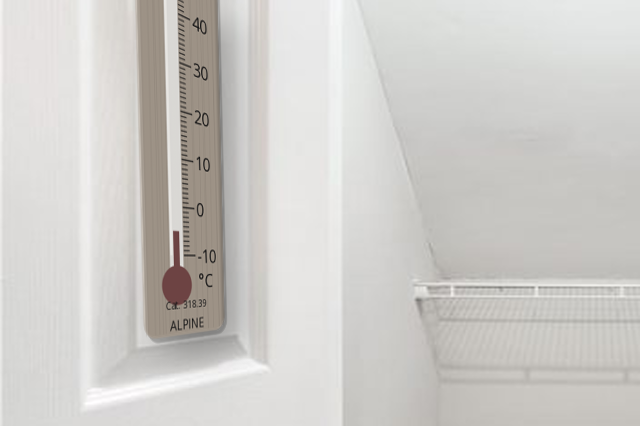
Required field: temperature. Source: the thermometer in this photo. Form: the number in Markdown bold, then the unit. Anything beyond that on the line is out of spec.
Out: **-5** °C
